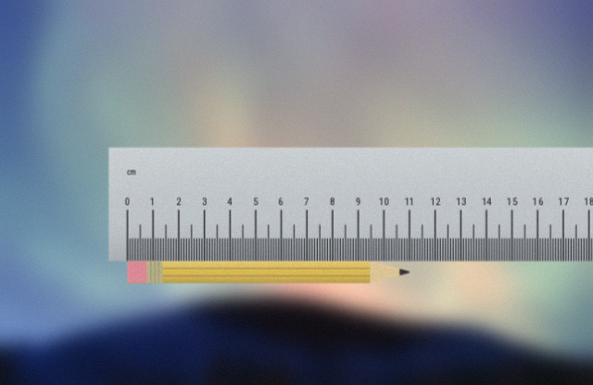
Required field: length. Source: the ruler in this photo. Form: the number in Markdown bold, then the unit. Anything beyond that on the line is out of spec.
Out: **11** cm
